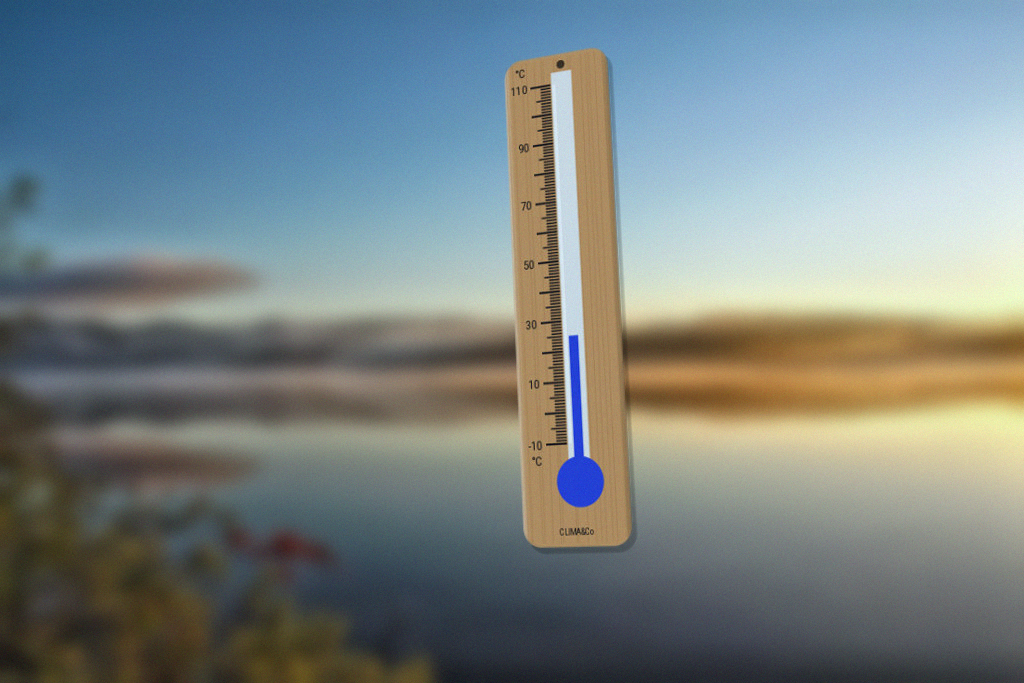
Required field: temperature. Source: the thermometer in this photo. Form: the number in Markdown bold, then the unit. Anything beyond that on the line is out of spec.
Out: **25** °C
